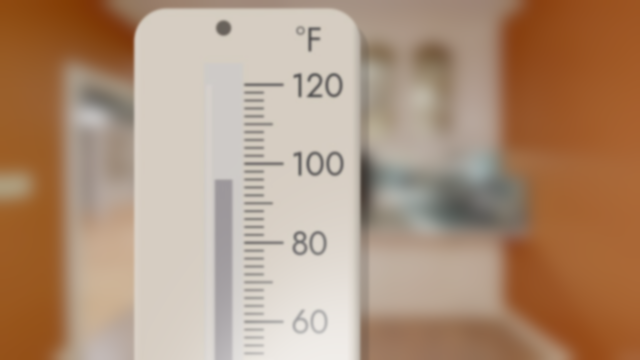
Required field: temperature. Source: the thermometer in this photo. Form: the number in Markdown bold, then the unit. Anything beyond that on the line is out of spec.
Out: **96** °F
